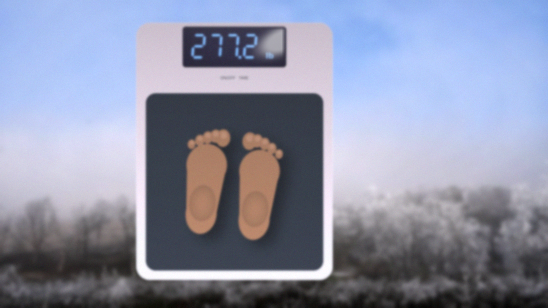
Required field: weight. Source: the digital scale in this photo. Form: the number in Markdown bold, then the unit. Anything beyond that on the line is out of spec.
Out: **277.2** lb
